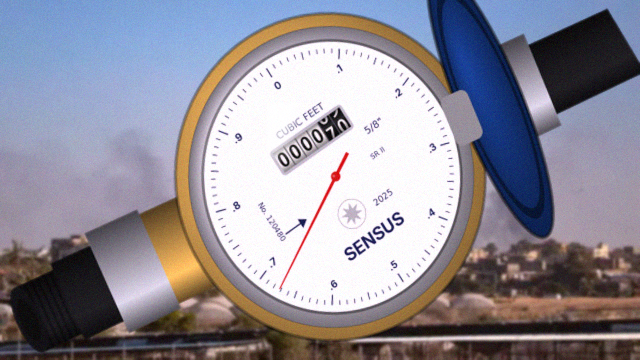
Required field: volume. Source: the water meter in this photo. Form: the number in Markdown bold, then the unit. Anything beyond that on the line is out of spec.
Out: **69.67** ft³
